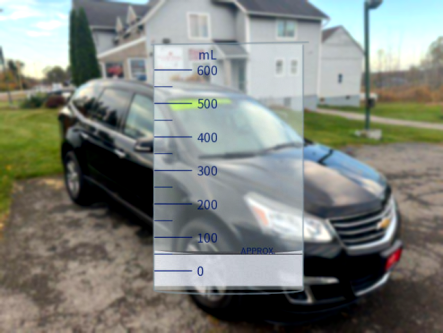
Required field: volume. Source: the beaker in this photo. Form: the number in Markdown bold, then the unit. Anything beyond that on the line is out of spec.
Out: **50** mL
